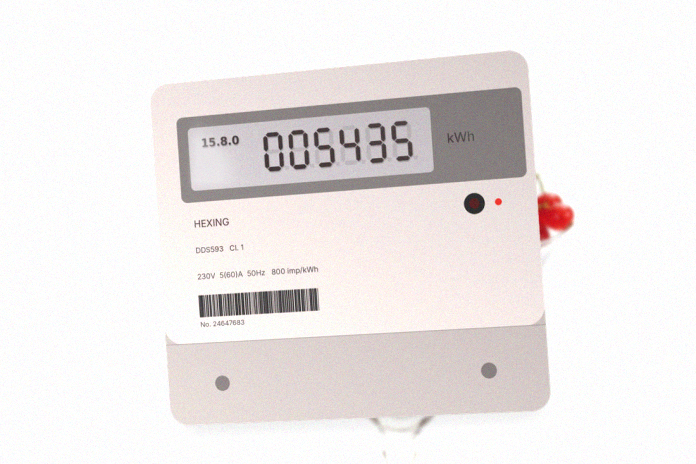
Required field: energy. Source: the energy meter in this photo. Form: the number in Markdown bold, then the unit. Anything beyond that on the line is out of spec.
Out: **5435** kWh
